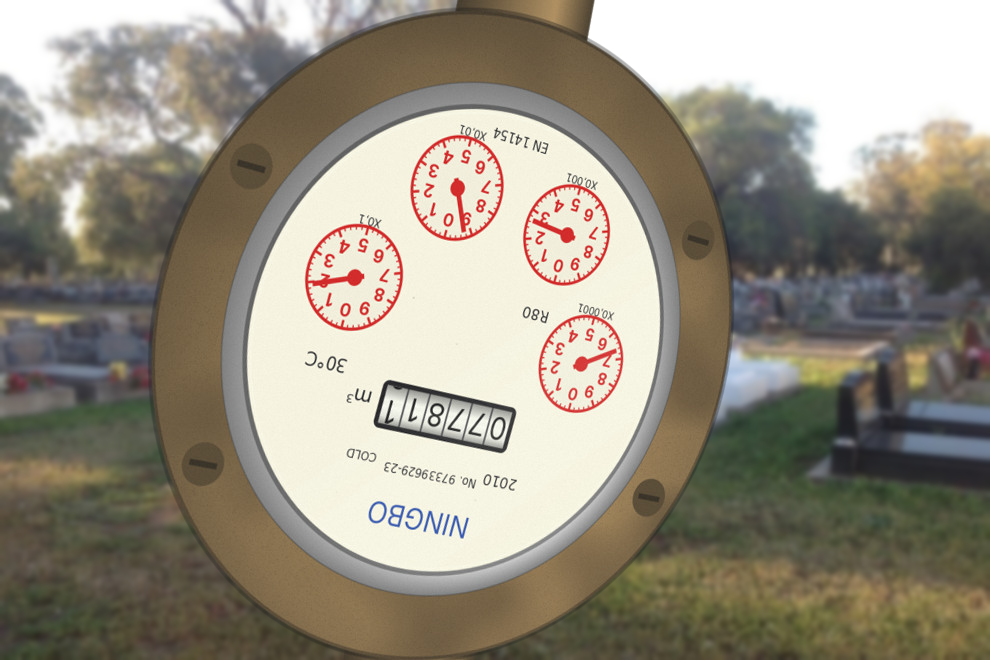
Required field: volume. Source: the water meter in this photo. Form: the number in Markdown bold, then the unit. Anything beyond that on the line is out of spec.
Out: **77811.1926** m³
